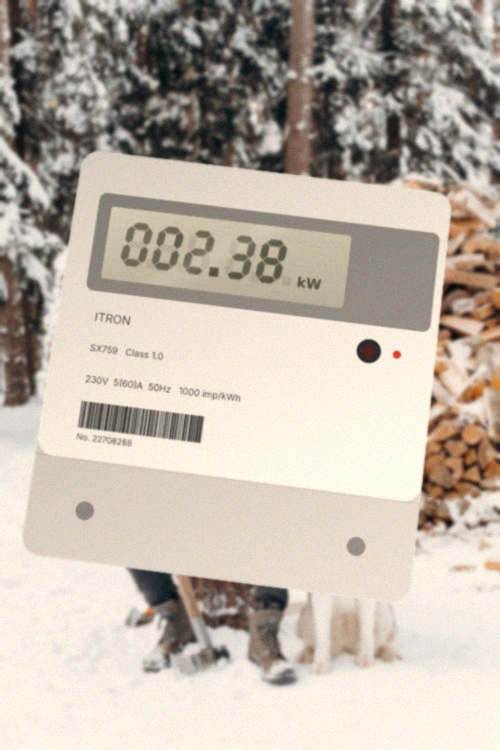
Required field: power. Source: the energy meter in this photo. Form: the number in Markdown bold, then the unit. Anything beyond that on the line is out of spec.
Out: **2.38** kW
